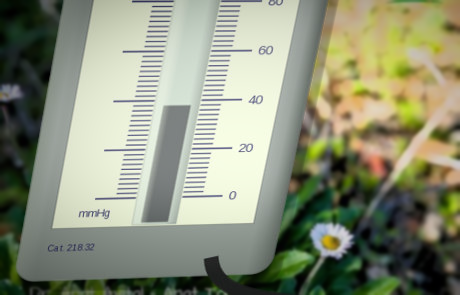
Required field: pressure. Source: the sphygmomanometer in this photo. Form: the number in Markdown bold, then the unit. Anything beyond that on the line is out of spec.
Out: **38** mmHg
